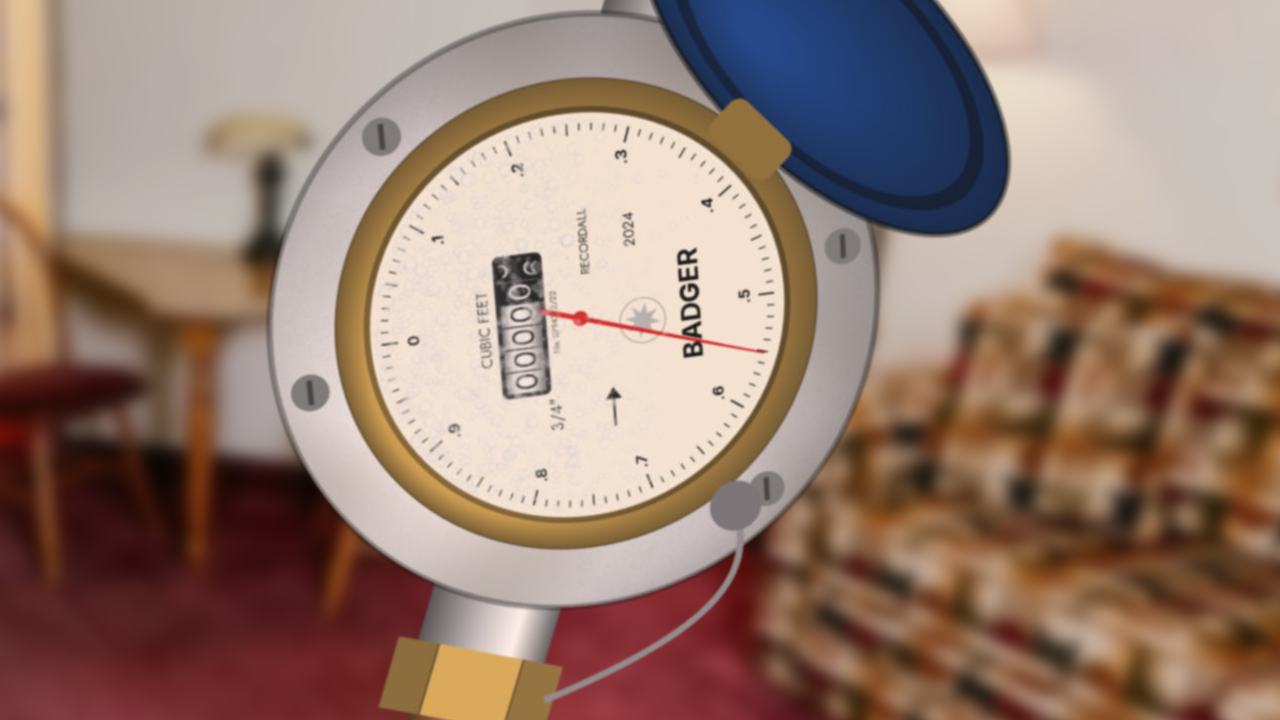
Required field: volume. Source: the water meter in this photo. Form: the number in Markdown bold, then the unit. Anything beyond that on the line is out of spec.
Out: **5.55** ft³
